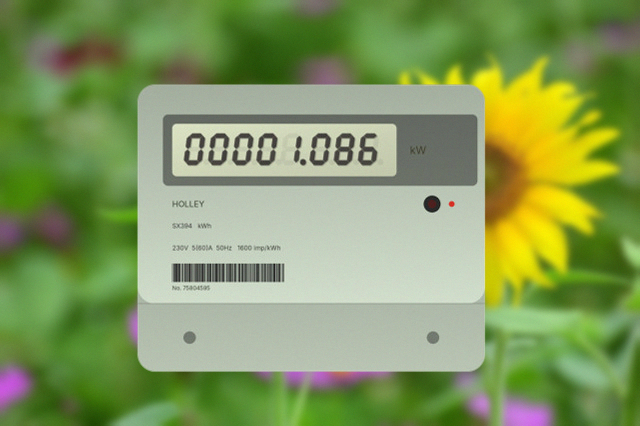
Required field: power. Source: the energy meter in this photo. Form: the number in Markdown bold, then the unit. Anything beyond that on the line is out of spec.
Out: **1.086** kW
